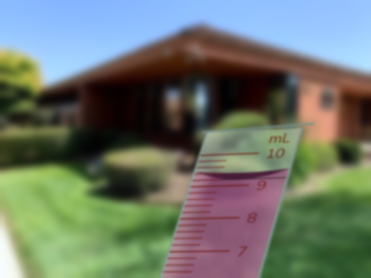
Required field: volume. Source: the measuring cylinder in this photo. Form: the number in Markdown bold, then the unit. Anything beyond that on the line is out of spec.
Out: **9.2** mL
